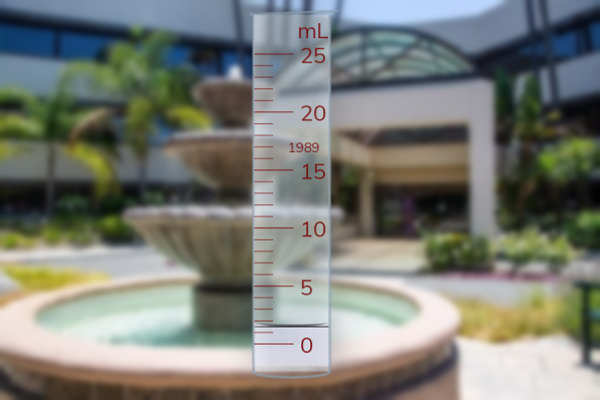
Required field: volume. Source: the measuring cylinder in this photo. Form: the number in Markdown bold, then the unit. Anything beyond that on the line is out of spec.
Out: **1.5** mL
